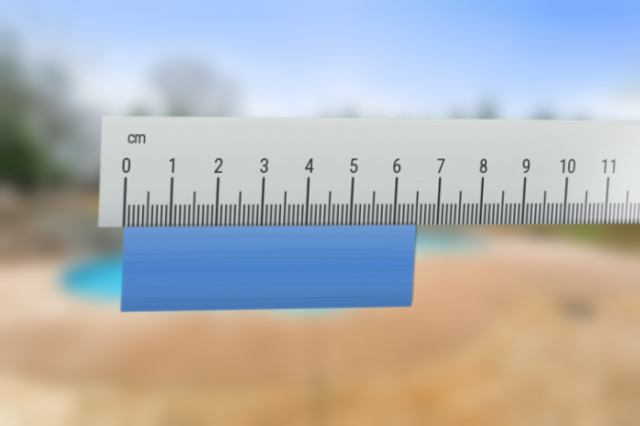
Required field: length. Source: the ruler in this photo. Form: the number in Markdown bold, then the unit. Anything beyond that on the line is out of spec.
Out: **6.5** cm
